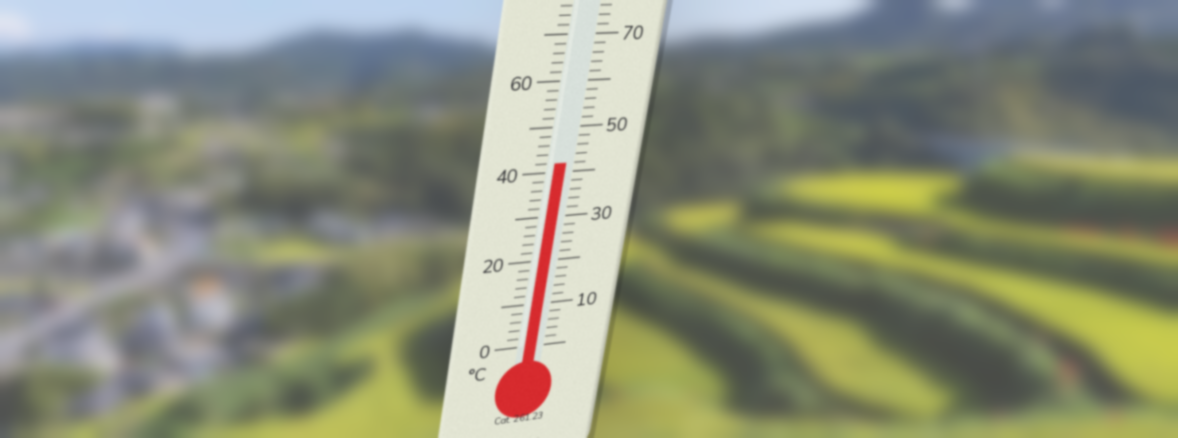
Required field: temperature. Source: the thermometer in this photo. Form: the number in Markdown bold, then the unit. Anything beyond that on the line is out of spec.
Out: **42** °C
